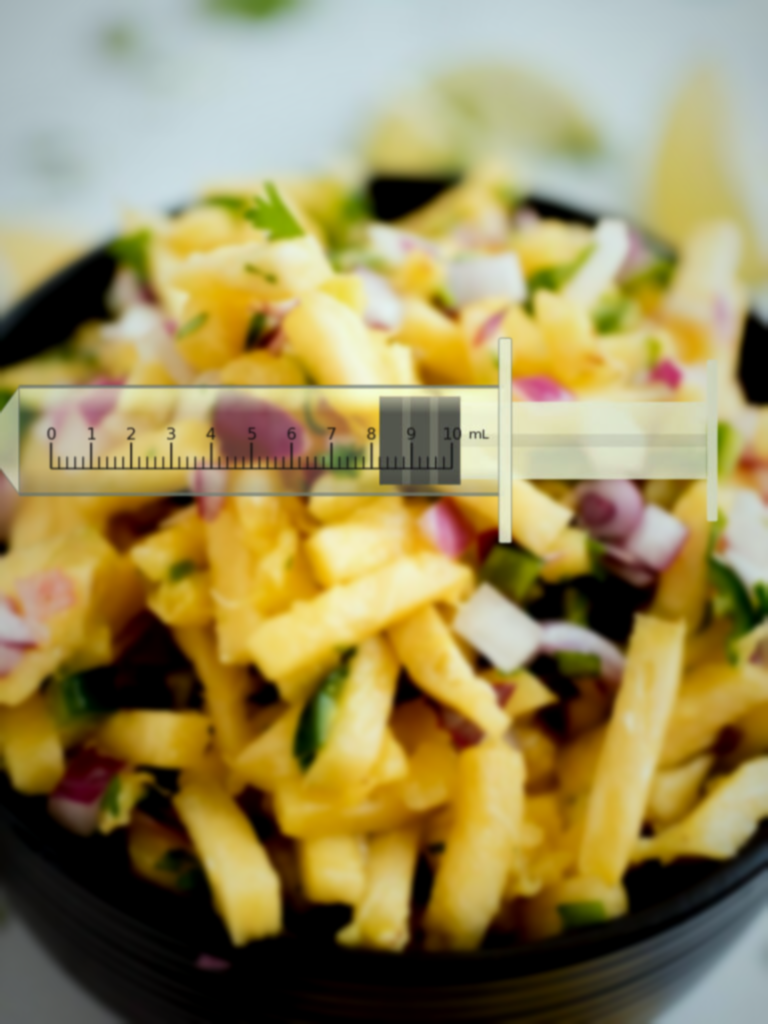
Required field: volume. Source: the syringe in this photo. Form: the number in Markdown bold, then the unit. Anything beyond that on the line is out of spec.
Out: **8.2** mL
